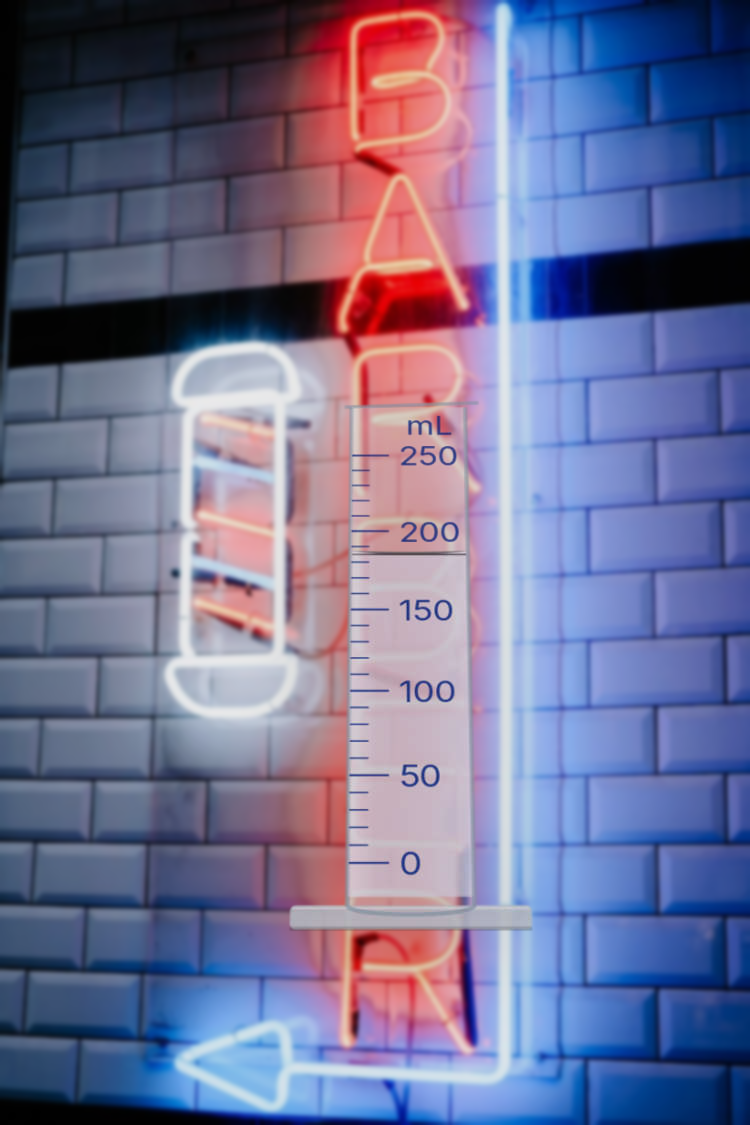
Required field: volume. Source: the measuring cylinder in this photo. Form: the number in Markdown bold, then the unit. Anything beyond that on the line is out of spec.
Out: **185** mL
